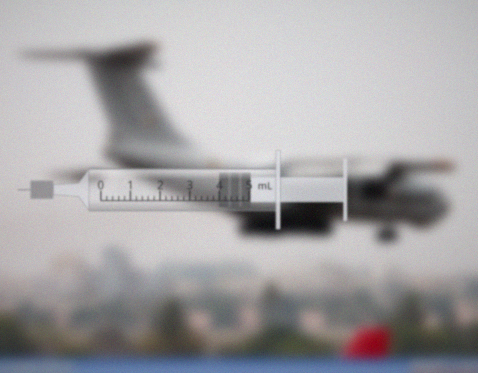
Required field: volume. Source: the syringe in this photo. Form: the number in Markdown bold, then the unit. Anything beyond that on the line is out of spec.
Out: **4** mL
